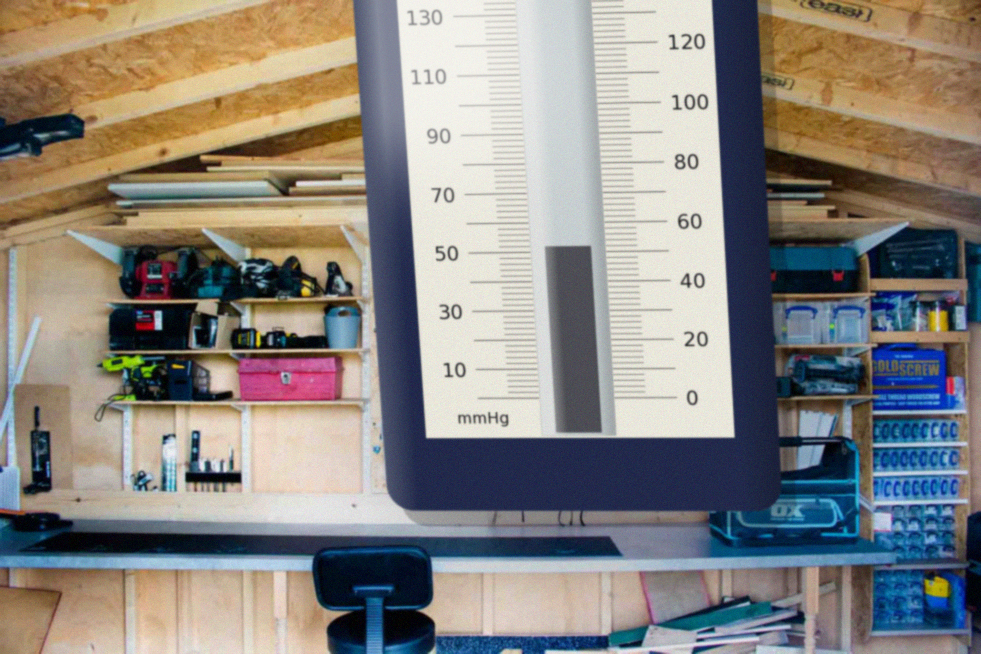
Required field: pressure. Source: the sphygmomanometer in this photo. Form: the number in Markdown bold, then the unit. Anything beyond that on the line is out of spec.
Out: **52** mmHg
